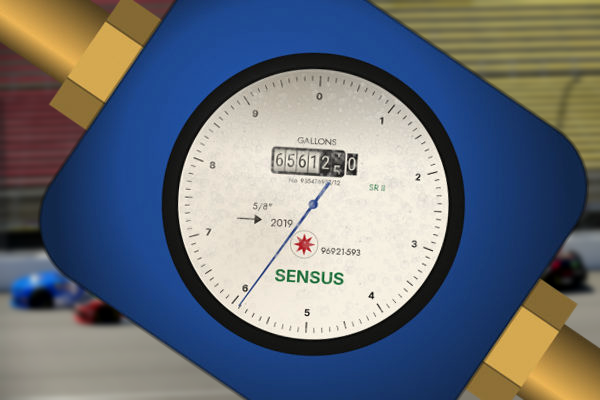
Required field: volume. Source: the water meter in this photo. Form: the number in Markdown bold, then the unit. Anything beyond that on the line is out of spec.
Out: **6561245.9** gal
